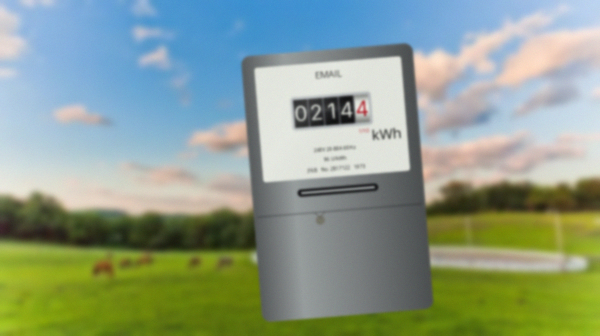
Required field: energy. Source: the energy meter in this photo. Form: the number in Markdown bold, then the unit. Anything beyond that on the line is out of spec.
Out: **214.4** kWh
